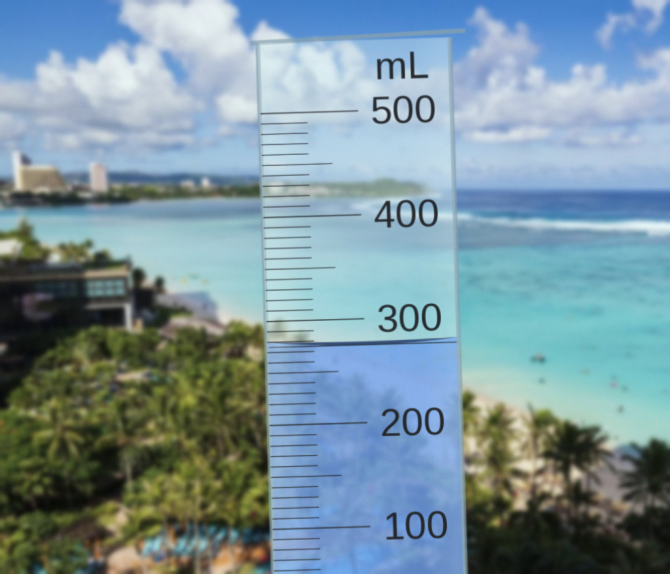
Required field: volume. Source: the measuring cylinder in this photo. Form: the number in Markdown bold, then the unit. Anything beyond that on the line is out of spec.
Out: **275** mL
